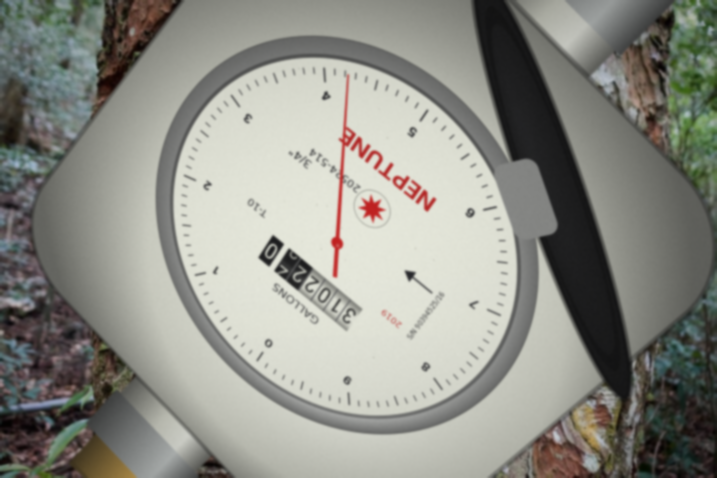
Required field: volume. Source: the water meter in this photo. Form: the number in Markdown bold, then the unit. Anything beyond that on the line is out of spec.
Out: **3102224.2** gal
